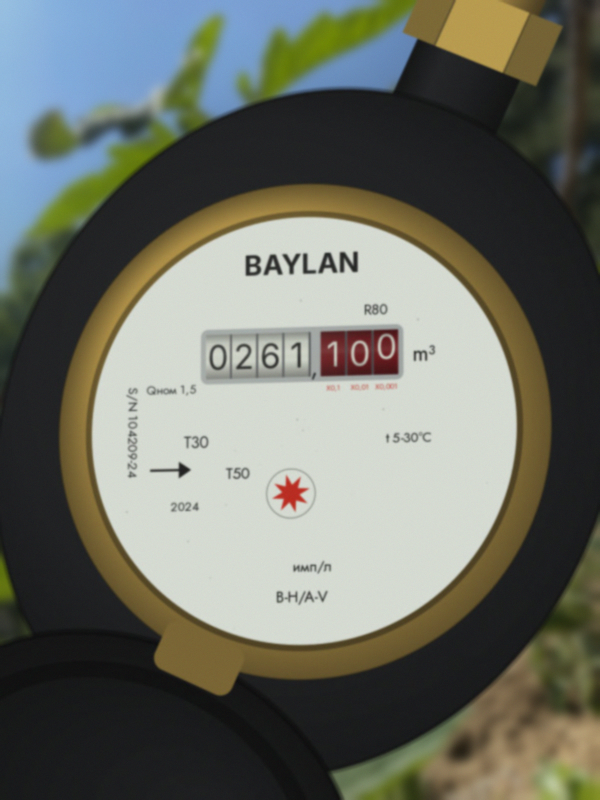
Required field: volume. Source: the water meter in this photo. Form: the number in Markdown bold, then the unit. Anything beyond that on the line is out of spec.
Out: **261.100** m³
